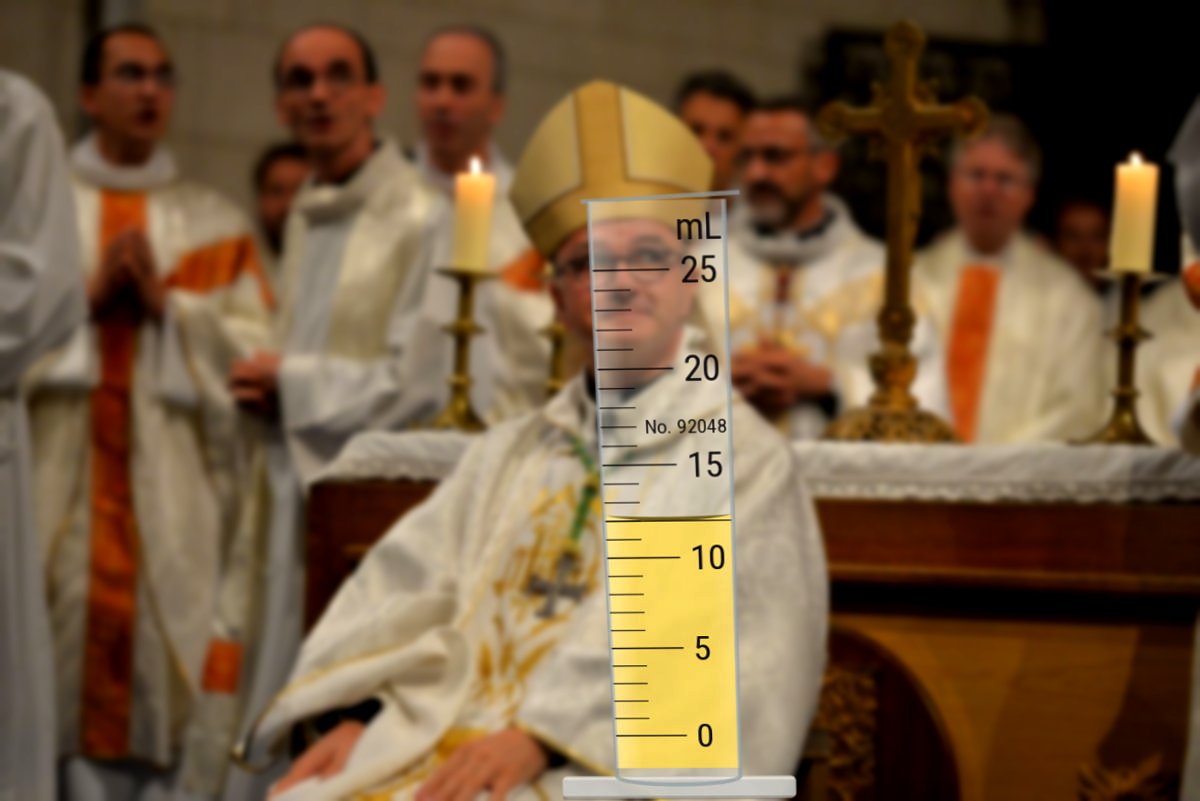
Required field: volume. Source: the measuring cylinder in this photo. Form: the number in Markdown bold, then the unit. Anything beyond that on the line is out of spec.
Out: **12** mL
